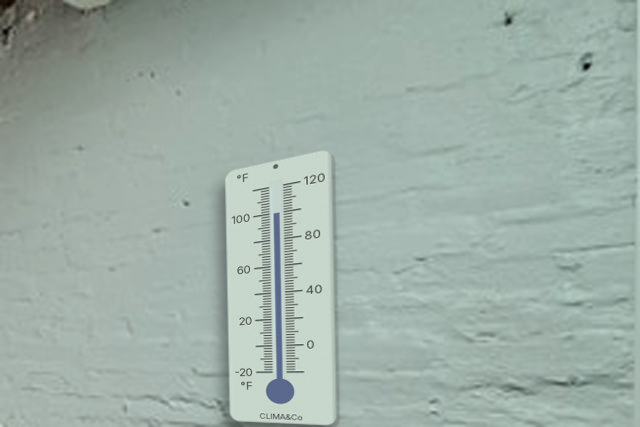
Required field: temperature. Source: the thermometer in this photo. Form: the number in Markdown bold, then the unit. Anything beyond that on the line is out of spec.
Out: **100** °F
